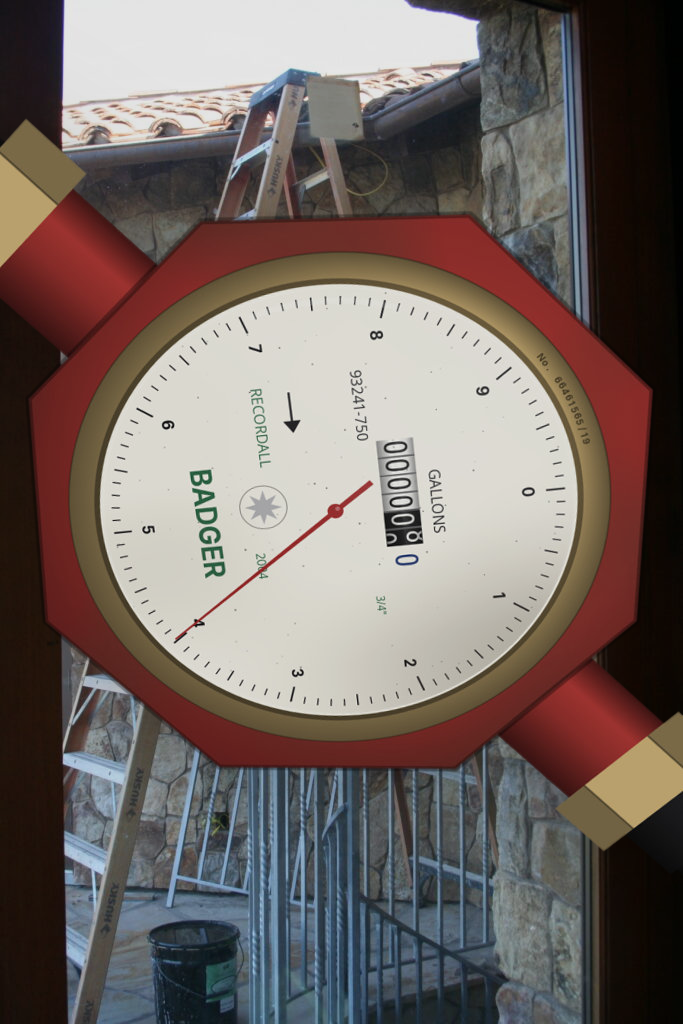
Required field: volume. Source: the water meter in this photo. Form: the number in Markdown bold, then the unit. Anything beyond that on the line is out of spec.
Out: **84.0** gal
